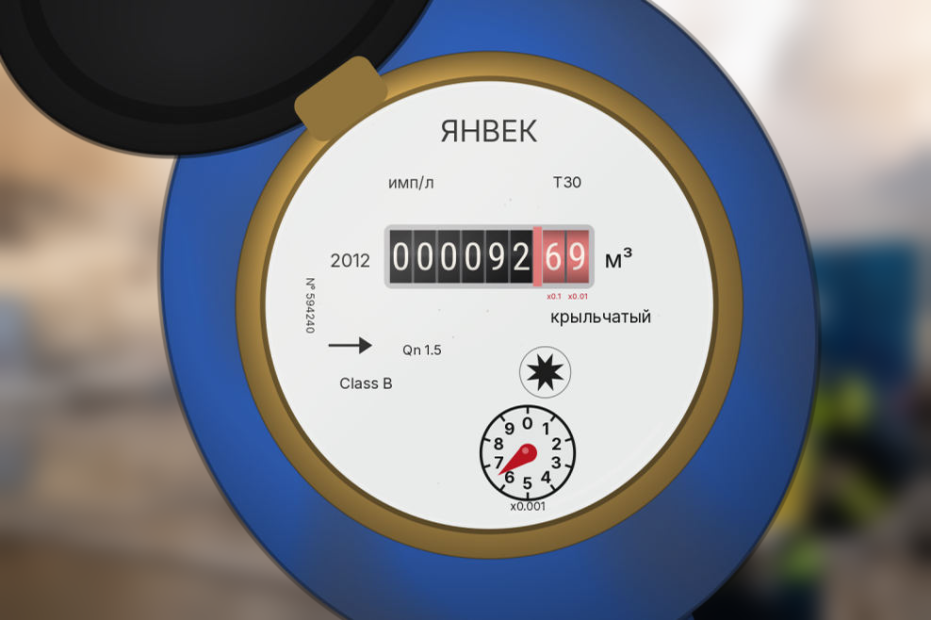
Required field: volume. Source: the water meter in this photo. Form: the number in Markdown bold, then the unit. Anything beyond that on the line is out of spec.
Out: **92.696** m³
